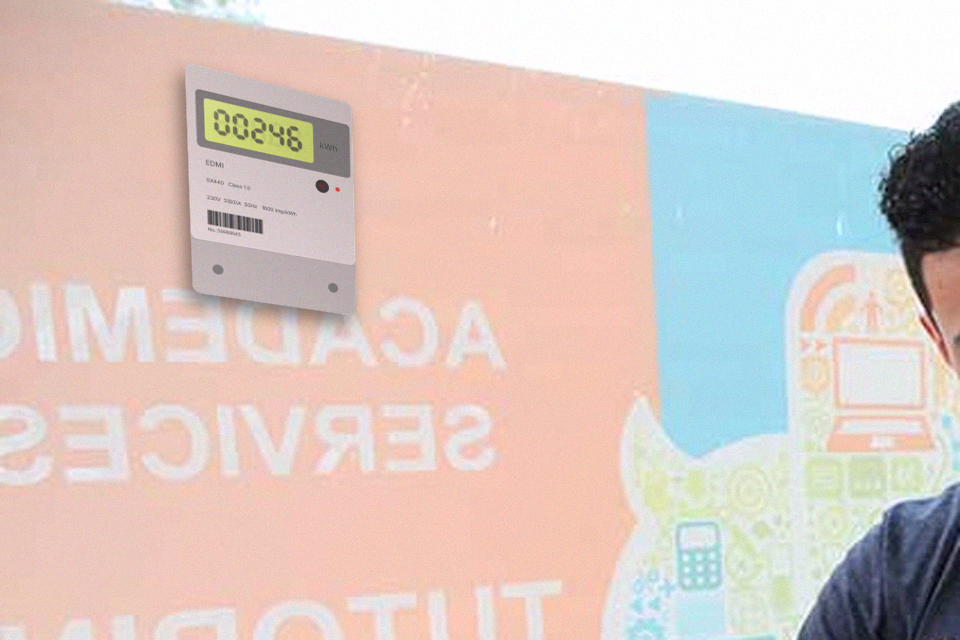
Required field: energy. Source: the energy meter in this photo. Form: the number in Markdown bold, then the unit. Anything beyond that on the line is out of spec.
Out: **246** kWh
